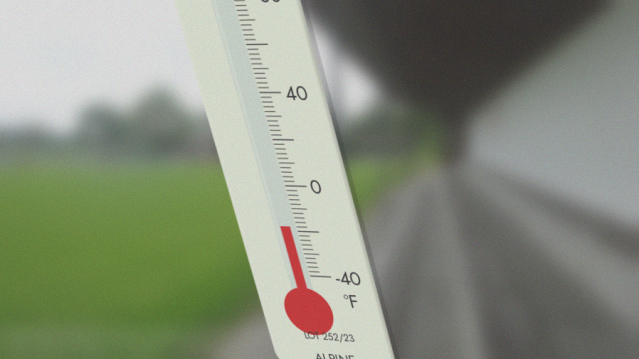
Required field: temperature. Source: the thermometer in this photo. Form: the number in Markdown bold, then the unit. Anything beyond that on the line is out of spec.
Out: **-18** °F
